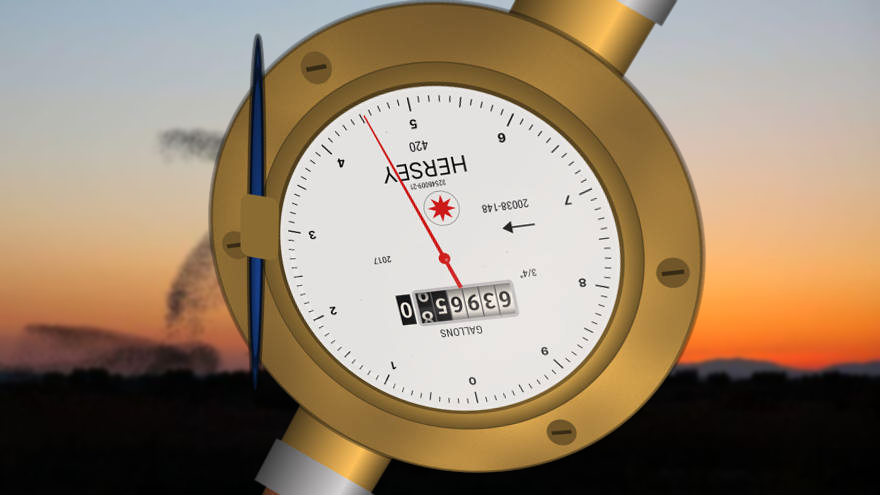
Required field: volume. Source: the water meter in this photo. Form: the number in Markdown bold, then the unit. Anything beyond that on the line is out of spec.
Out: **6396584.5** gal
